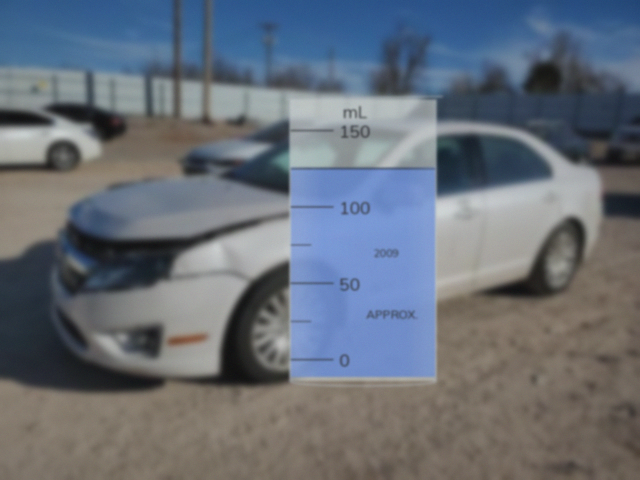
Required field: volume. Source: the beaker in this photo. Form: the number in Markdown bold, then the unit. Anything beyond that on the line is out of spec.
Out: **125** mL
